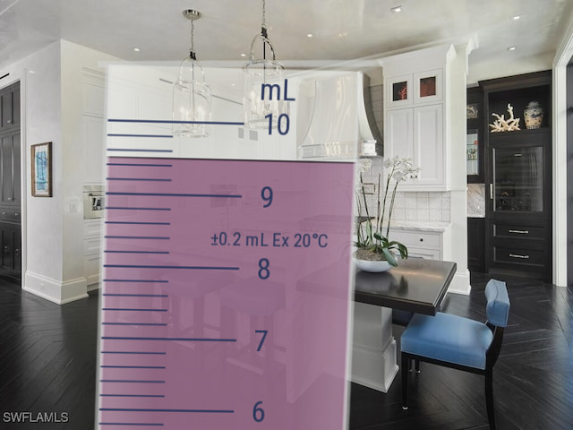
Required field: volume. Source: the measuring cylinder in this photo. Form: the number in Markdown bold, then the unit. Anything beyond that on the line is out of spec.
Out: **9.5** mL
